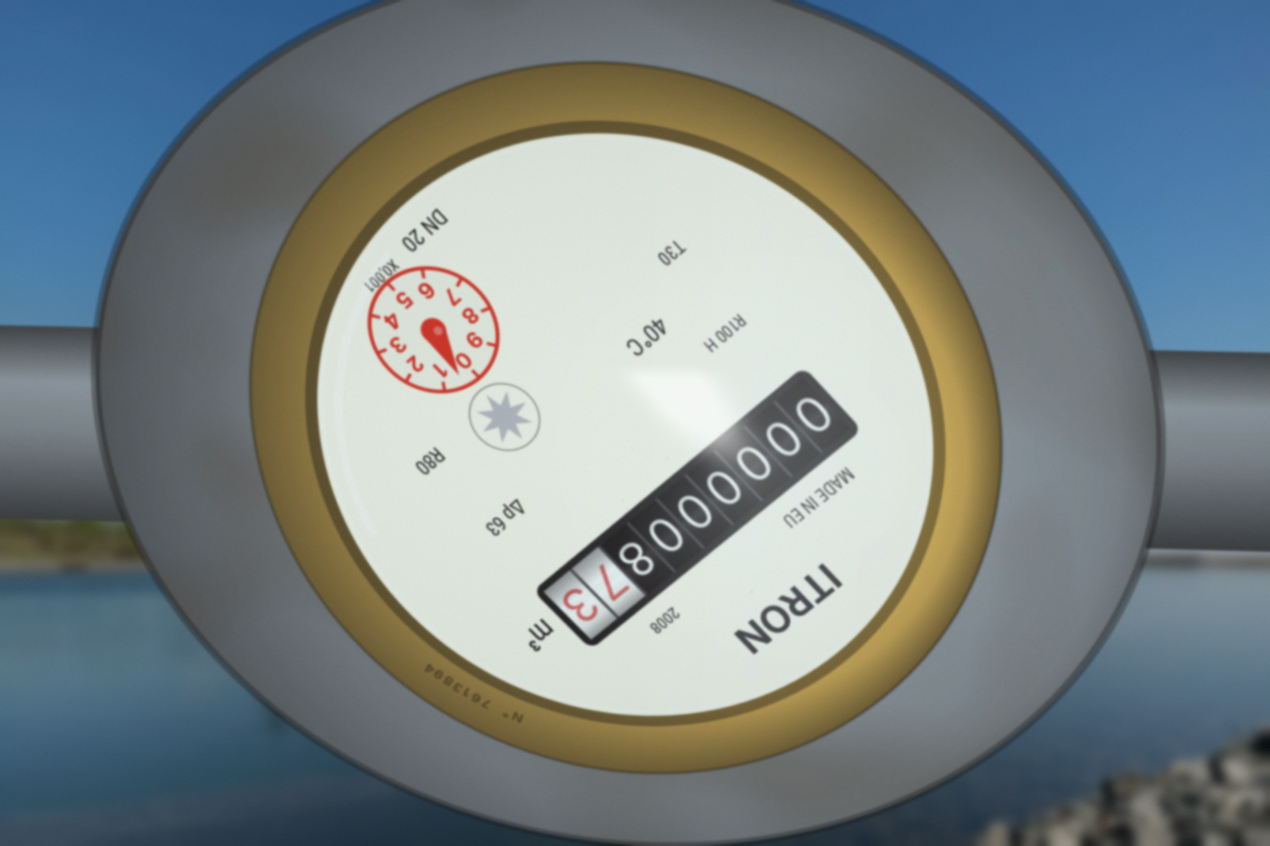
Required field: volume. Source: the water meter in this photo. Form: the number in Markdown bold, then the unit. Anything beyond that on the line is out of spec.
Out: **8.730** m³
